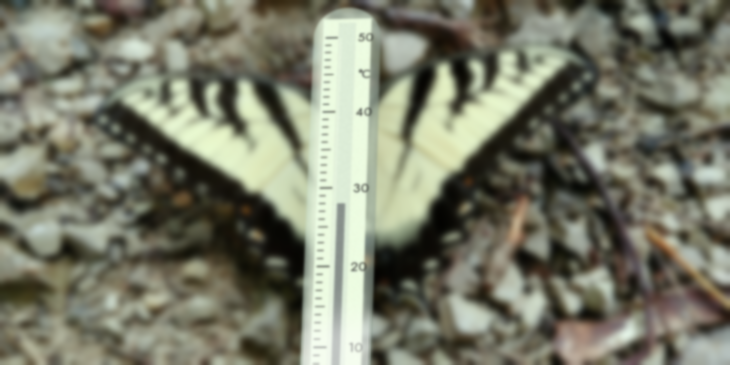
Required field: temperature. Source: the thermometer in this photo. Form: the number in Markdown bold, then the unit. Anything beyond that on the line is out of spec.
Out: **28** °C
